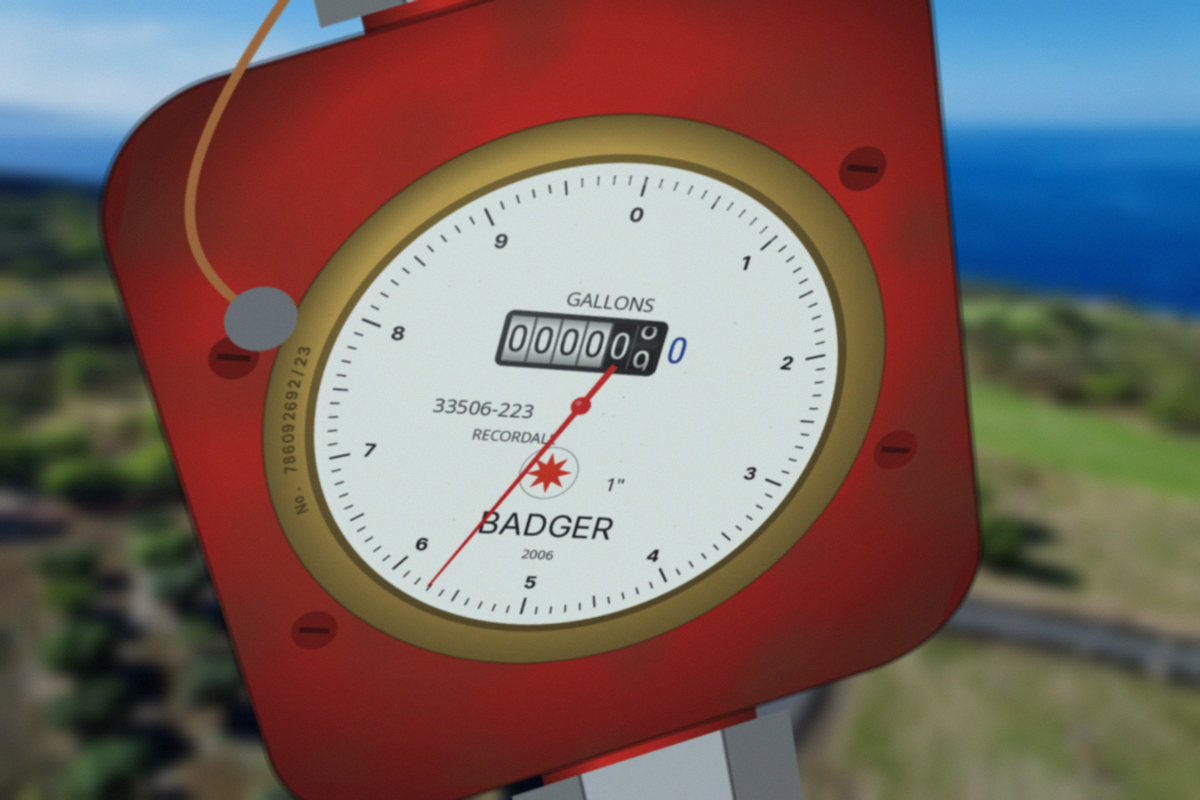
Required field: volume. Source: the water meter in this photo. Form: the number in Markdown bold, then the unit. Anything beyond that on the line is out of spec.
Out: **85.7** gal
